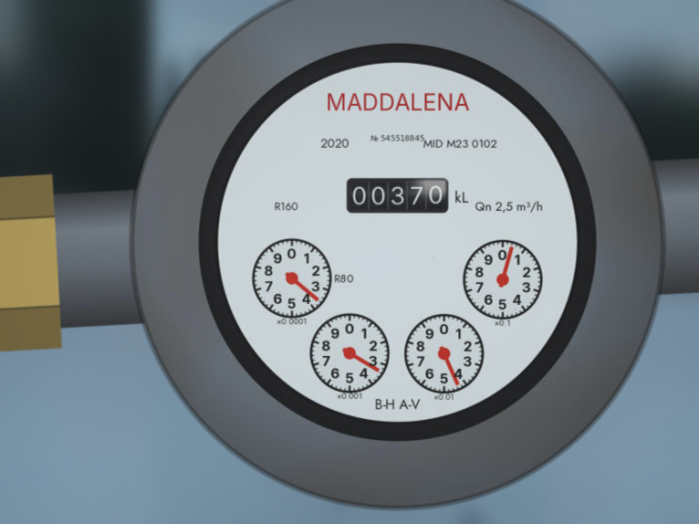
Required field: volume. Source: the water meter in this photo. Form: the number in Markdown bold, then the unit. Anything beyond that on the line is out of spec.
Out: **370.0433** kL
